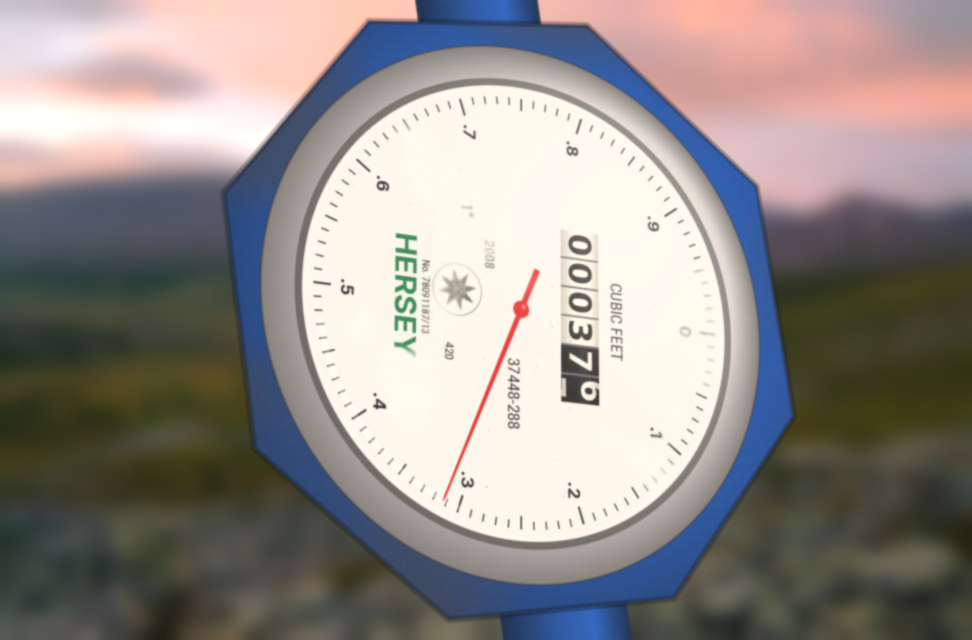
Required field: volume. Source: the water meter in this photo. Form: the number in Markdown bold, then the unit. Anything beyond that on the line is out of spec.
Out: **376.31** ft³
